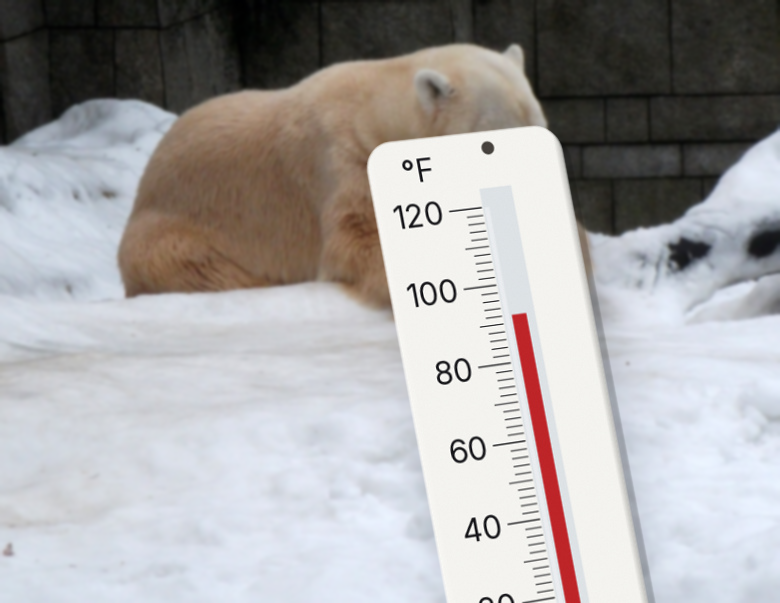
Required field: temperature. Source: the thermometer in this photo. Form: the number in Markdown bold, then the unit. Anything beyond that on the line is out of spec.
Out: **92** °F
